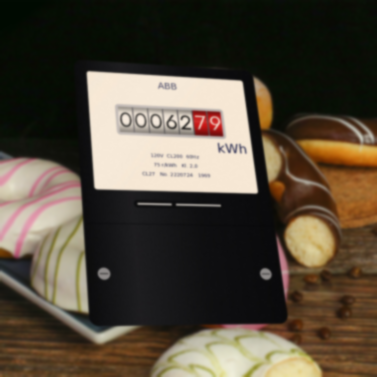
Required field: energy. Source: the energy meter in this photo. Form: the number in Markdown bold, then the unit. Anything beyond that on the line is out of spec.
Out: **62.79** kWh
